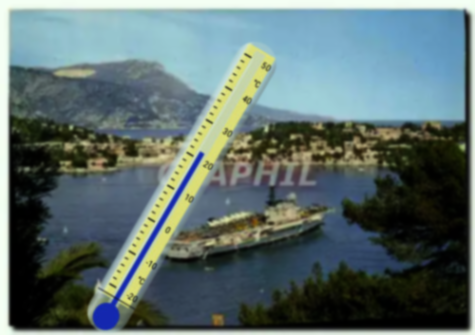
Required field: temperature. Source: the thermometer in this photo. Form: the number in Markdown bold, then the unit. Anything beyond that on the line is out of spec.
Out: **22** °C
